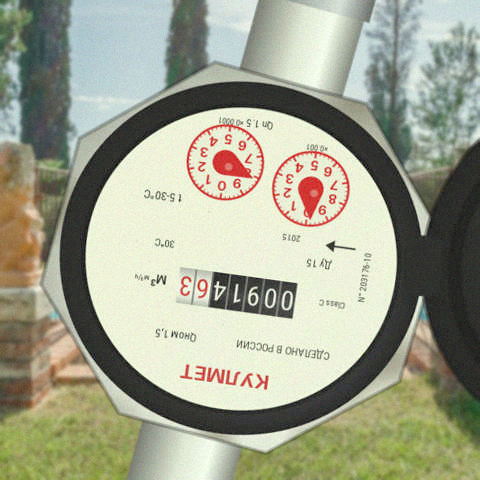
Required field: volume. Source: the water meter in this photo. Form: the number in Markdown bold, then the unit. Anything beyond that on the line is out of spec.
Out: **914.6298** m³
